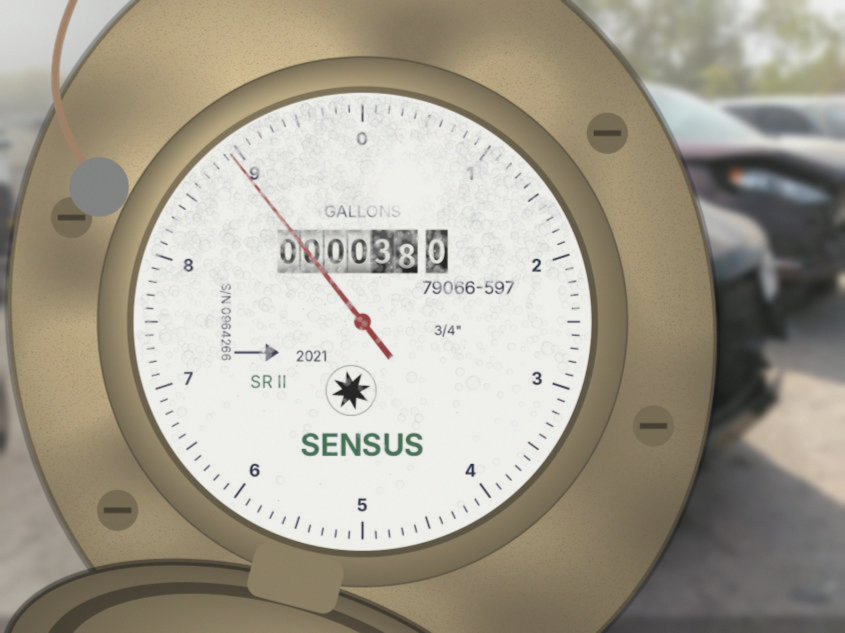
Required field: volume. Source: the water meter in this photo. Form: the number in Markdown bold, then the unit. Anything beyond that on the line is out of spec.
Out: **378.9** gal
